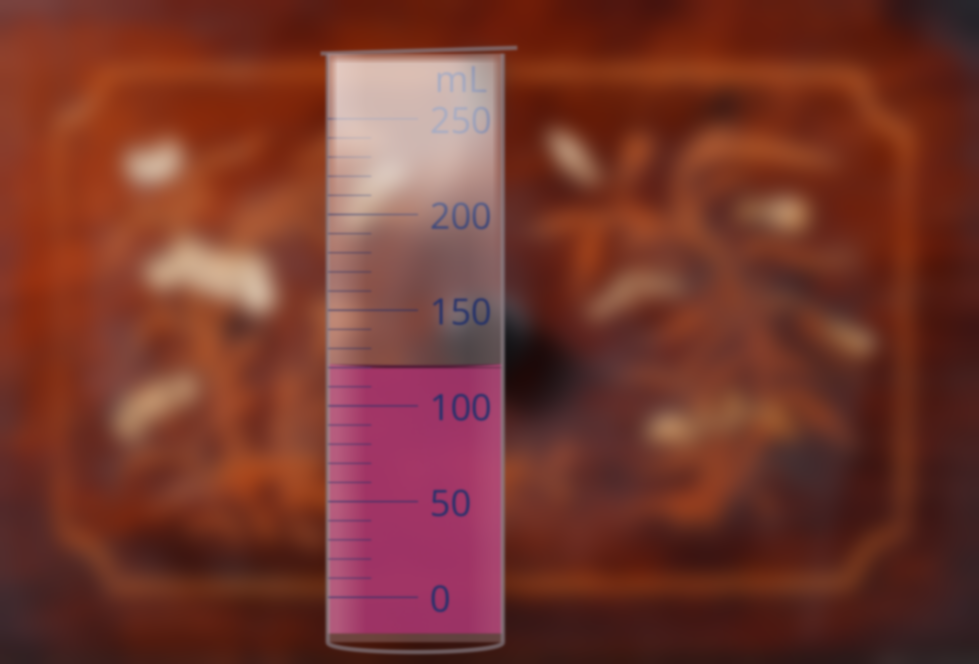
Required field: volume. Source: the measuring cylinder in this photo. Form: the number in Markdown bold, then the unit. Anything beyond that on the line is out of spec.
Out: **120** mL
